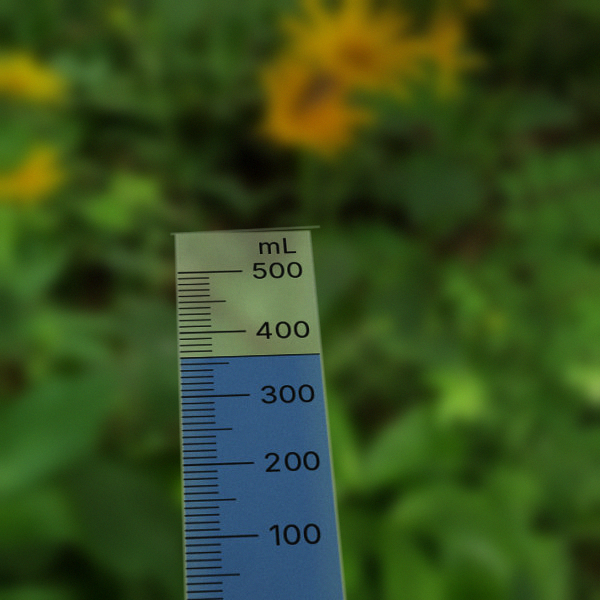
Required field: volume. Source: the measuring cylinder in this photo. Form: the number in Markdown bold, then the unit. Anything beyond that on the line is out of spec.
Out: **360** mL
